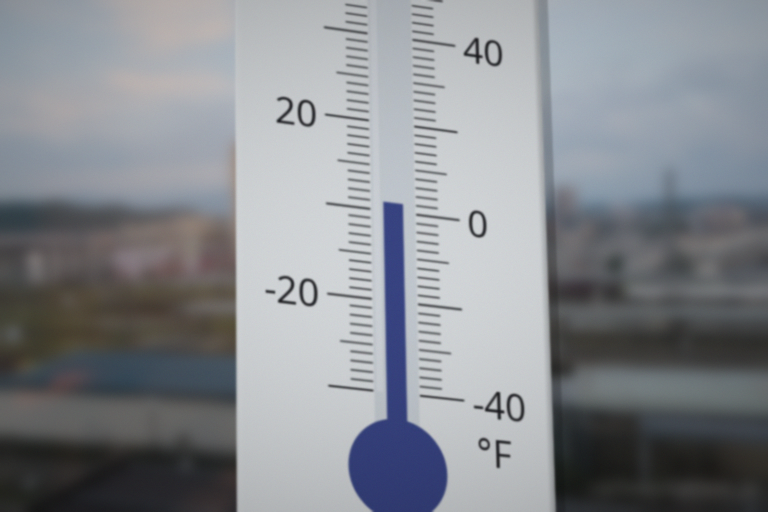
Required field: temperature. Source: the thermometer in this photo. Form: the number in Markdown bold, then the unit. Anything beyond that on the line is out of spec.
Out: **2** °F
